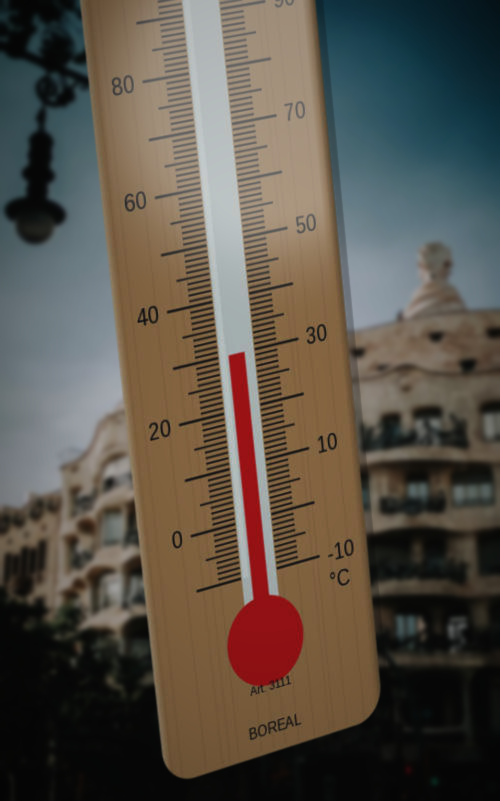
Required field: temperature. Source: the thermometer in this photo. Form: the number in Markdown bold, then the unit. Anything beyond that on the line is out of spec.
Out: **30** °C
